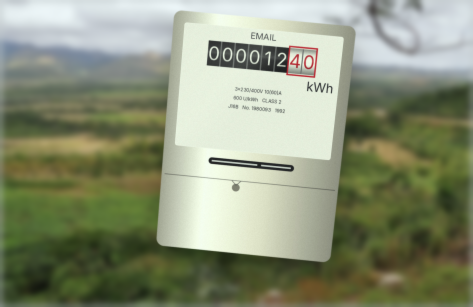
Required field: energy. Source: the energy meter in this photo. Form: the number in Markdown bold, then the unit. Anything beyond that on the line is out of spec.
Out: **12.40** kWh
